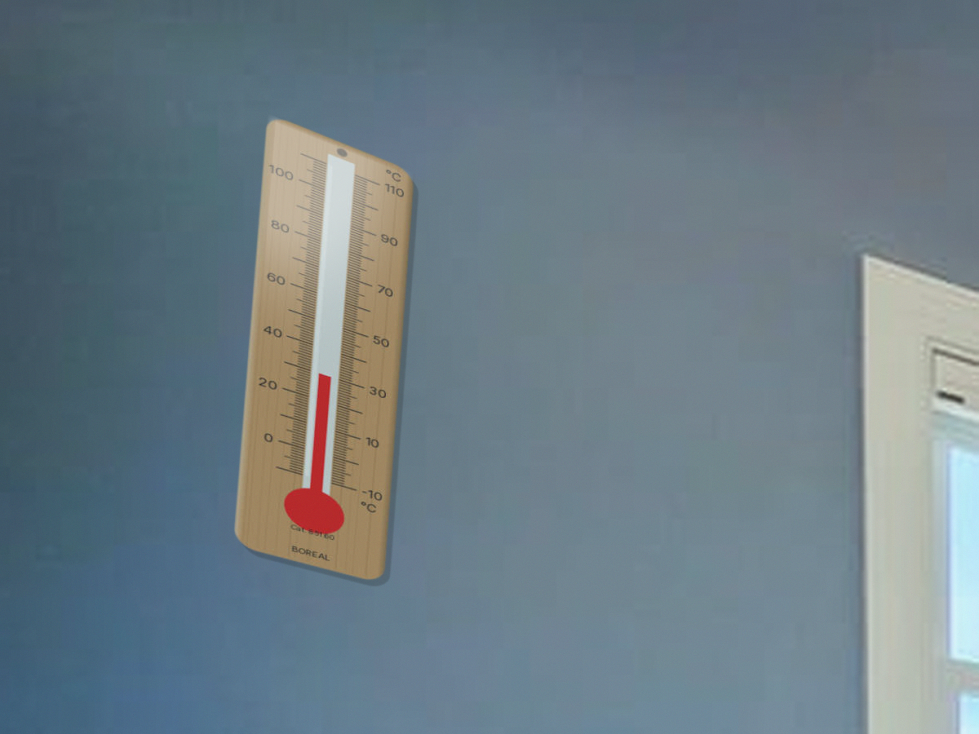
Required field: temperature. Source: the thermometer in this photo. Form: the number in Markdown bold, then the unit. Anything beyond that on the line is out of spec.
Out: **30** °C
